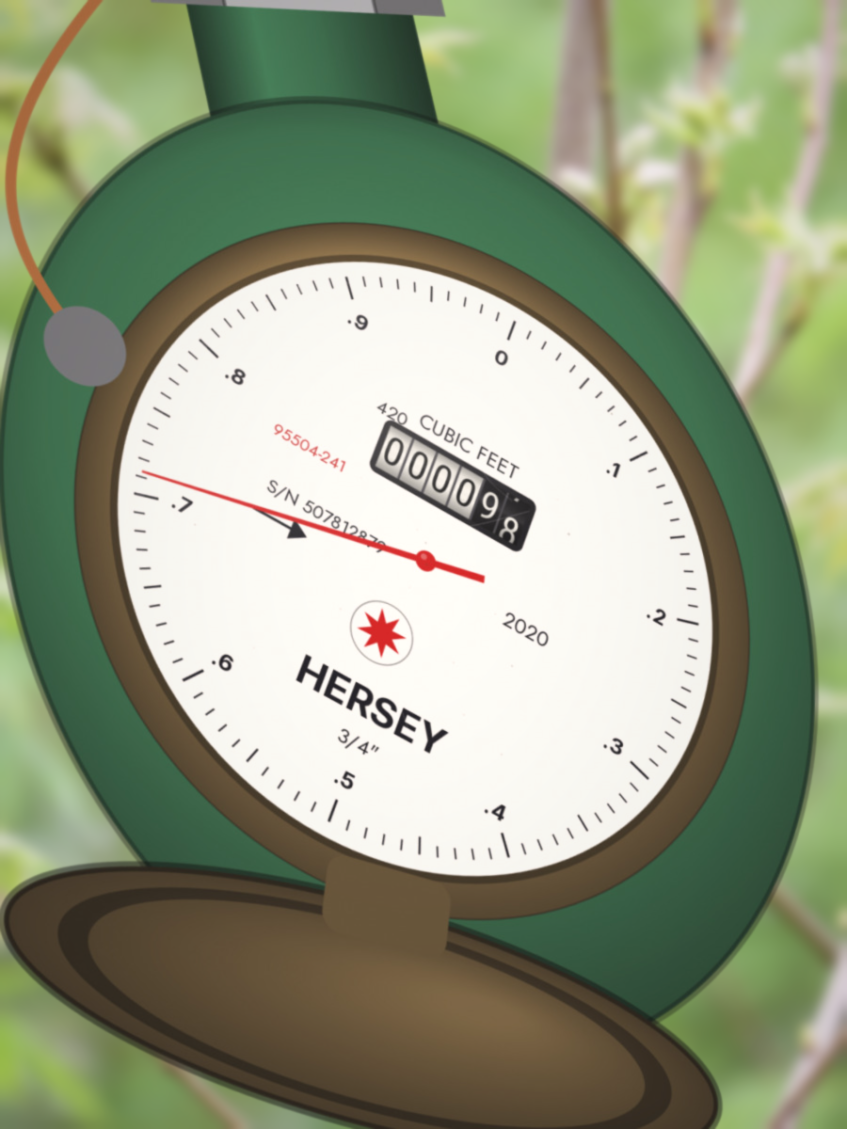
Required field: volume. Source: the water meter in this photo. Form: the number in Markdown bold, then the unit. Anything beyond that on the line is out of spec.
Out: **97.71** ft³
